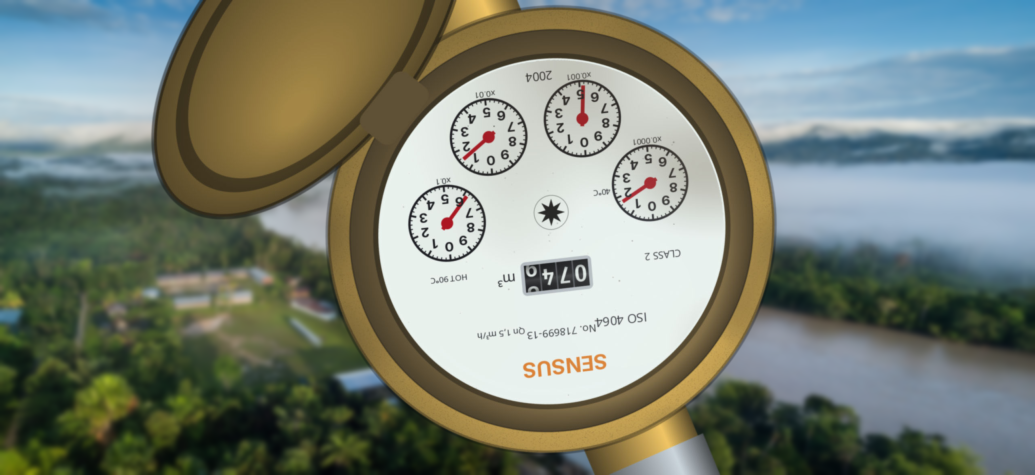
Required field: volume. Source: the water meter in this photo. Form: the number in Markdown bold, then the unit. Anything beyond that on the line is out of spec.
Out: **748.6151** m³
